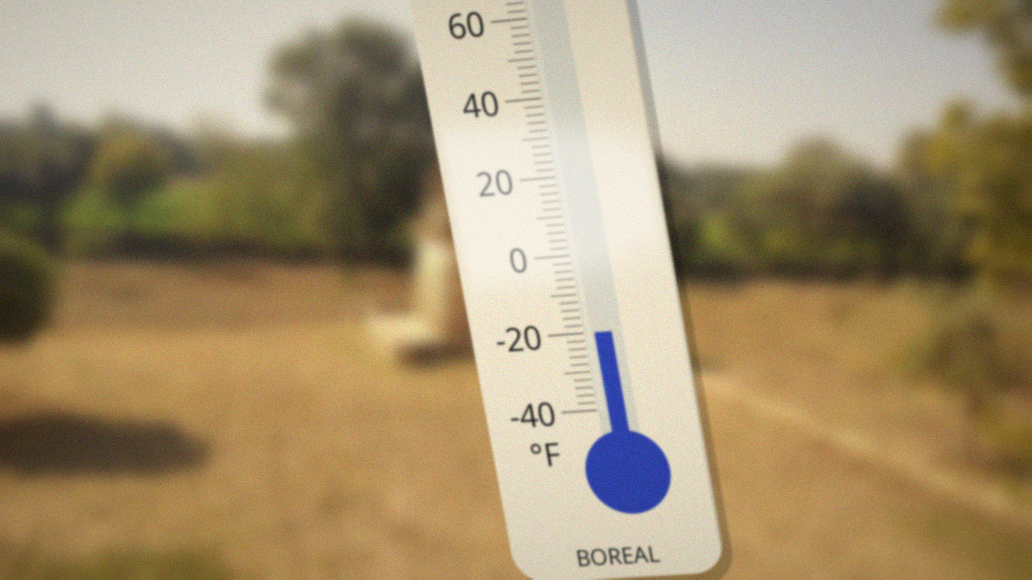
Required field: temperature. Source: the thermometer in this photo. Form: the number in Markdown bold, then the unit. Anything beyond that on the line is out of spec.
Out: **-20** °F
